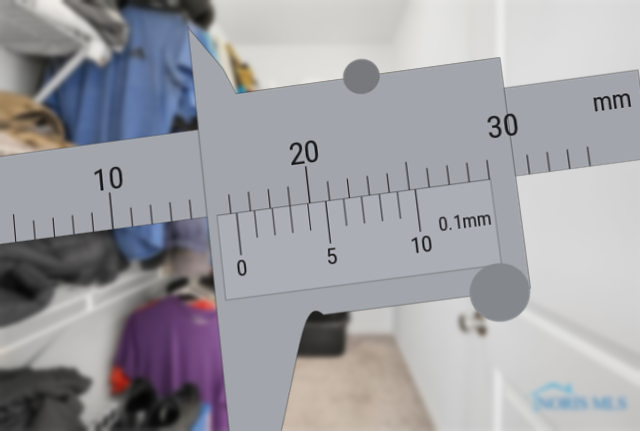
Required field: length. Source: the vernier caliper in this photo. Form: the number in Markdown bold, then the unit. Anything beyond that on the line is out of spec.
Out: **16.3** mm
